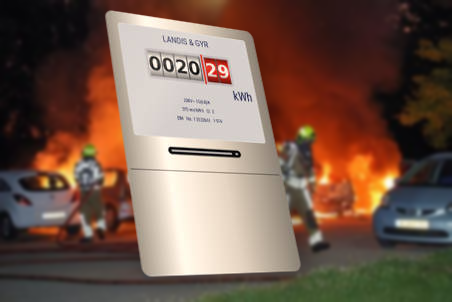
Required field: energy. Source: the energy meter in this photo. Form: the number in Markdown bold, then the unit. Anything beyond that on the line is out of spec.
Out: **20.29** kWh
